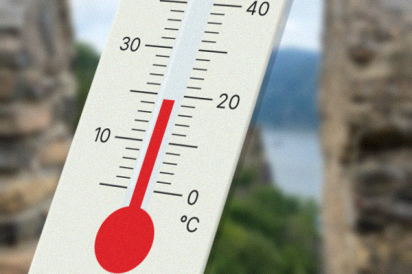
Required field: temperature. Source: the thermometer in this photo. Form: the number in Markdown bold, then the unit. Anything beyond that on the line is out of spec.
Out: **19** °C
